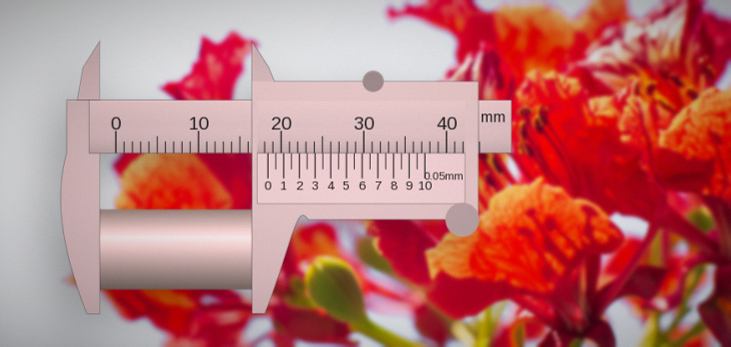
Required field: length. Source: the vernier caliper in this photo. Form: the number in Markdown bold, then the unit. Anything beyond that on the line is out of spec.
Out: **18.4** mm
